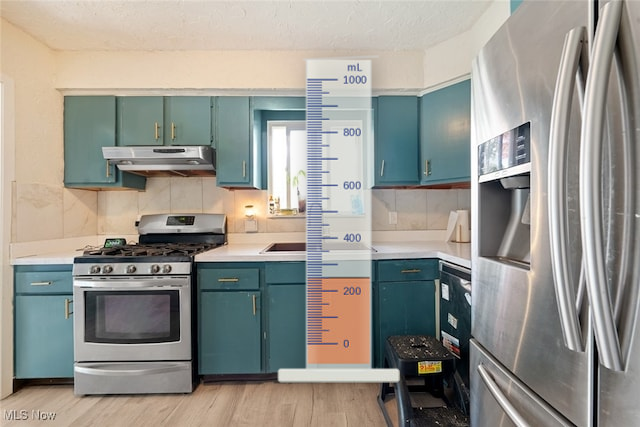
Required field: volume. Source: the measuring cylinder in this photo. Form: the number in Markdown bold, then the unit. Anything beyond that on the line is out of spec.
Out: **250** mL
